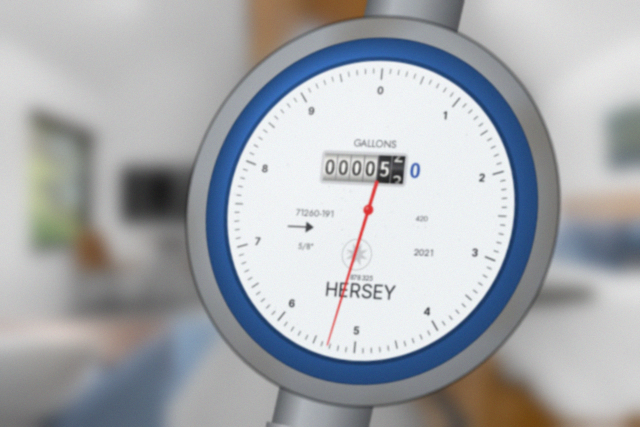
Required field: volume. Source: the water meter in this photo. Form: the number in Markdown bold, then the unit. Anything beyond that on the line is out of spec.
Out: **525.3** gal
